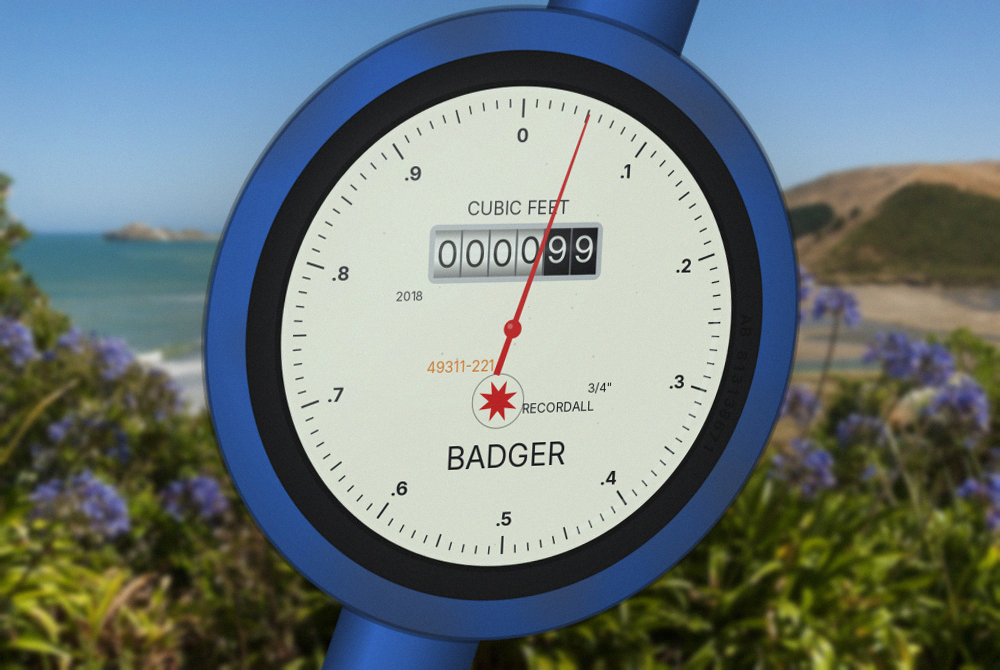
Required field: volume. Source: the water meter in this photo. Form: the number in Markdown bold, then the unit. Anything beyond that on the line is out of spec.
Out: **99.05** ft³
